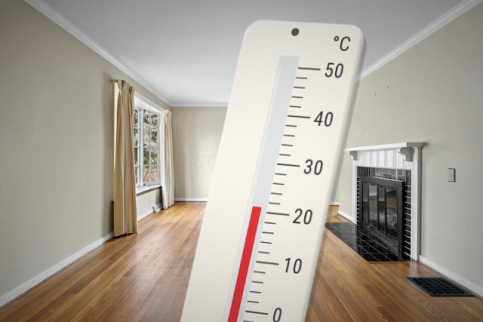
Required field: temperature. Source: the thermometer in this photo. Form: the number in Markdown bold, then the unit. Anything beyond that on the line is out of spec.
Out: **21** °C
